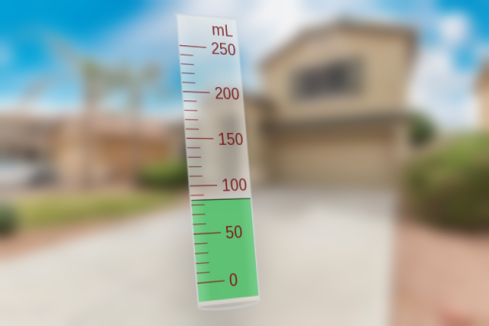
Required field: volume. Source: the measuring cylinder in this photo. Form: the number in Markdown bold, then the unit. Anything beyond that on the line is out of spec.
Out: **85** mL
